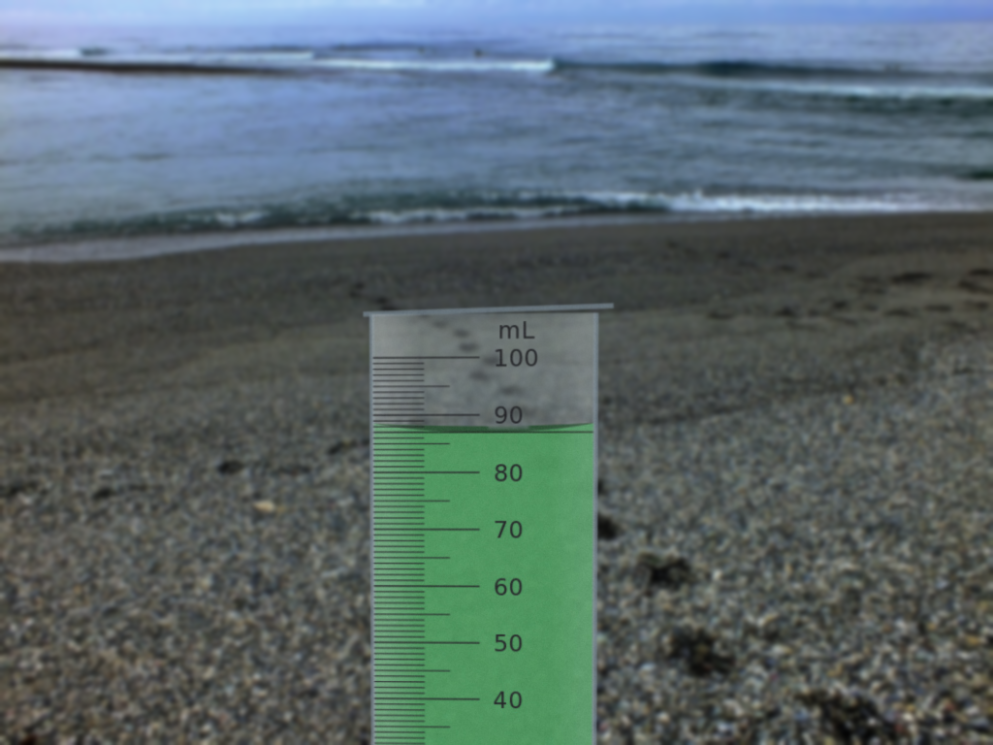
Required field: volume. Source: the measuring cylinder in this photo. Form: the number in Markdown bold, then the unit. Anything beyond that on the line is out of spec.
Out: **87** mL
